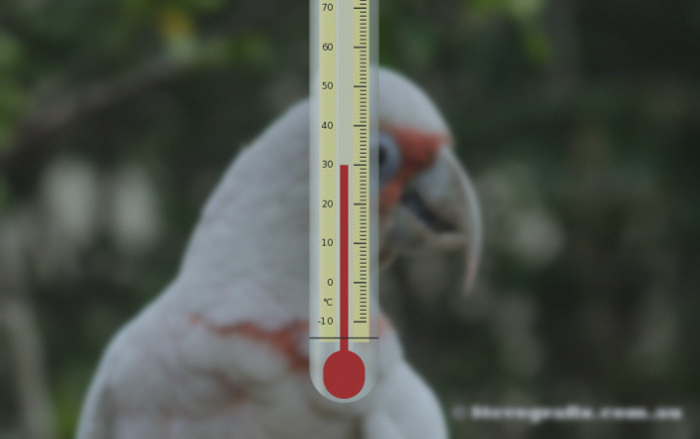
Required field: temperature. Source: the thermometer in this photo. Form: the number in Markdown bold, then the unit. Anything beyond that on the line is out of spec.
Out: **30** °C
